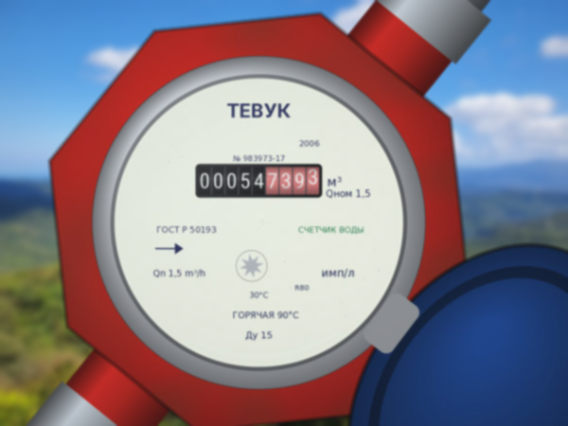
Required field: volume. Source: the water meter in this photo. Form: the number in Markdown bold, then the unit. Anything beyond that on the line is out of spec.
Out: **54.7393** m³
